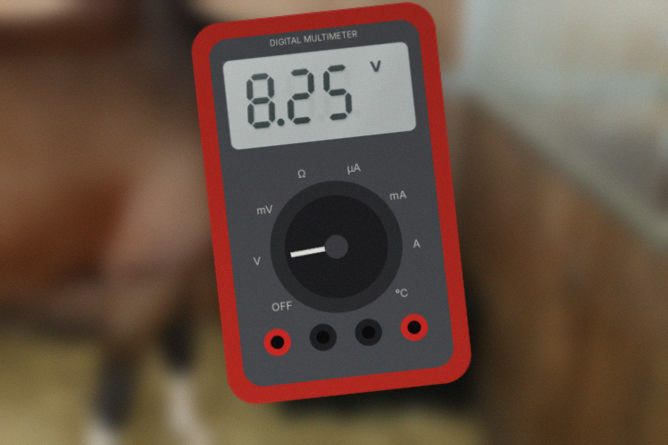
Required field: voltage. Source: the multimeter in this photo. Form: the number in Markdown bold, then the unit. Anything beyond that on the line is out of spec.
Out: **8.25** V
